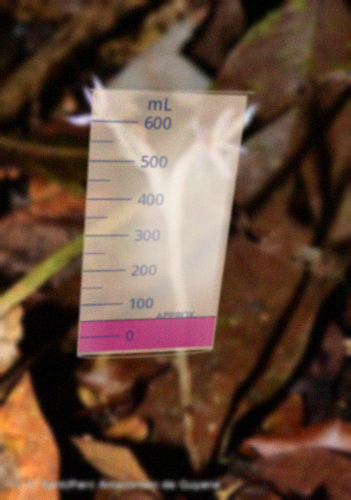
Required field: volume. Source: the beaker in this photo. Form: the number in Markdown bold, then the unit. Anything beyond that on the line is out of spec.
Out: **50** mL
